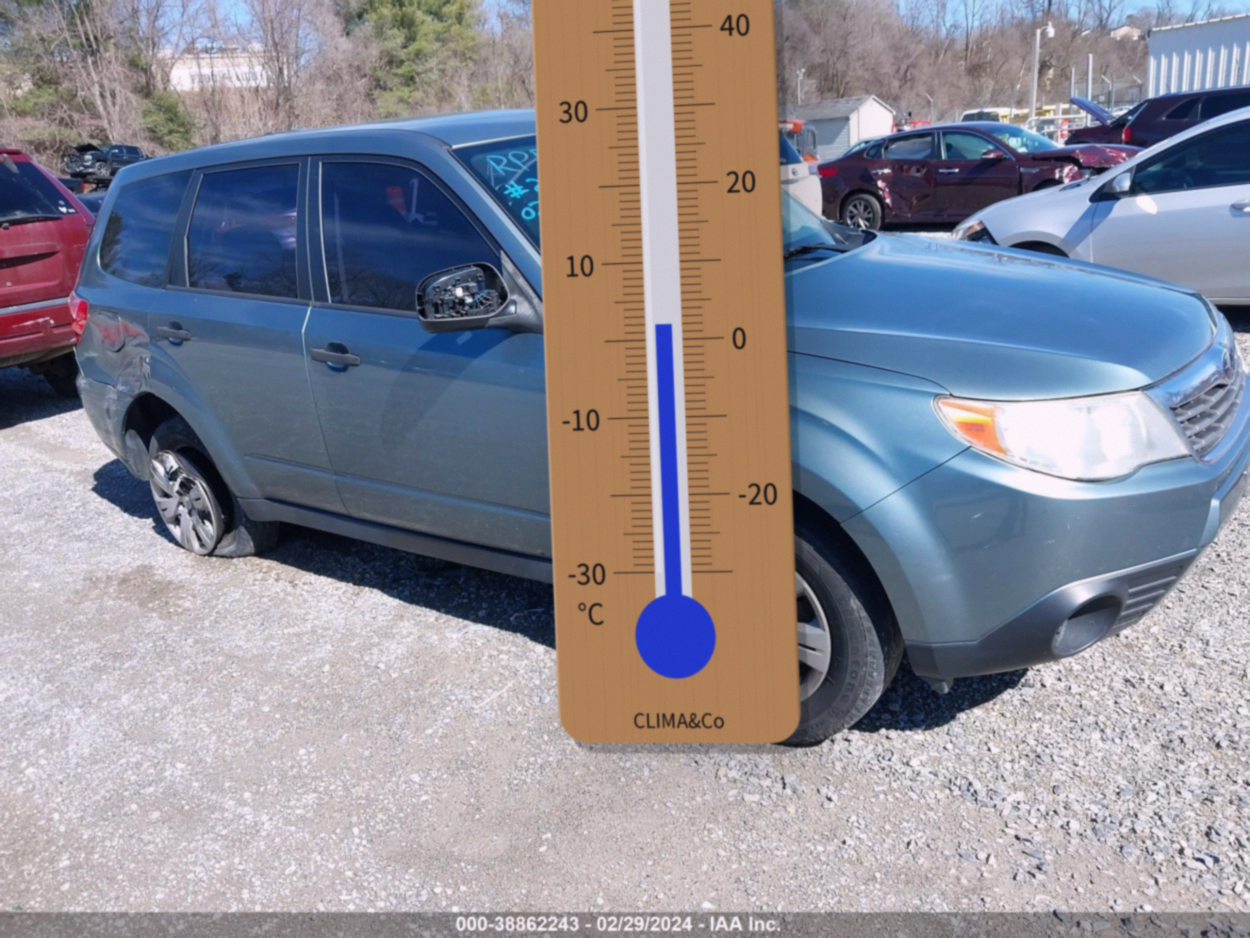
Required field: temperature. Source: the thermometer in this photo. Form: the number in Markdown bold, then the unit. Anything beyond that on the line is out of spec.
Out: **2** °C
